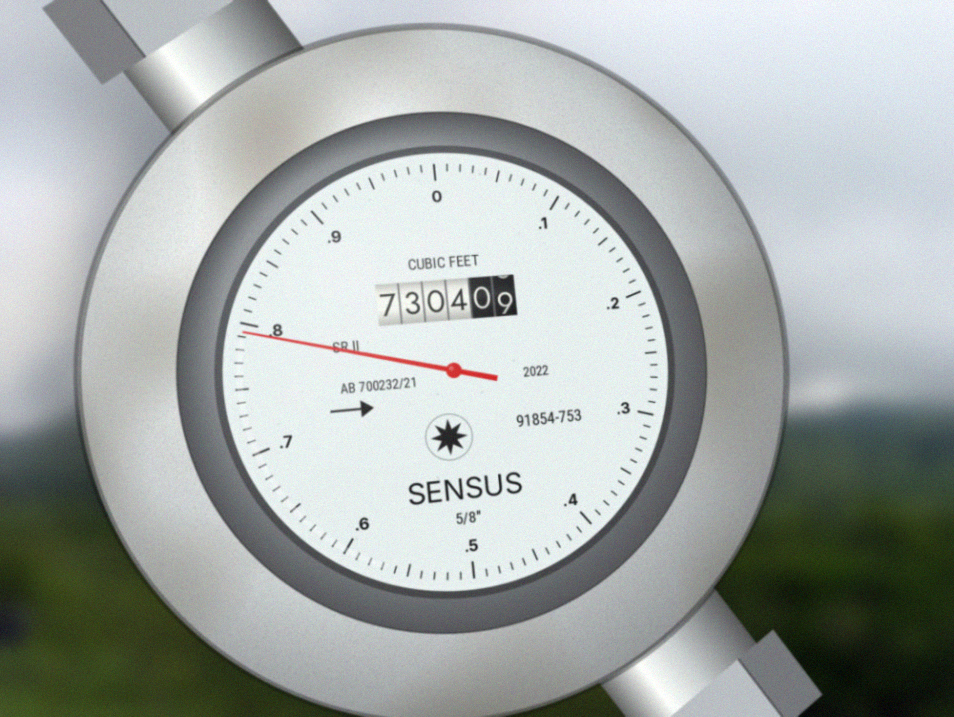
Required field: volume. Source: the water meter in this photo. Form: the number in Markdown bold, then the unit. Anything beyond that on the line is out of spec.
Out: **730408.79** ft³
